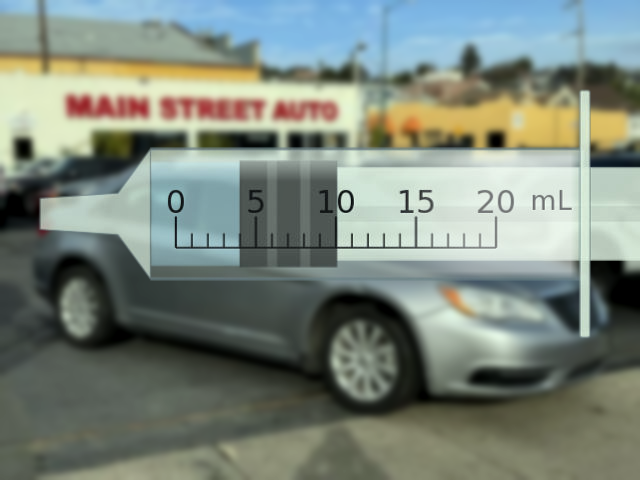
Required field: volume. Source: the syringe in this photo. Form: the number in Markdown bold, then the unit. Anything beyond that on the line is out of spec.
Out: **4** mL
